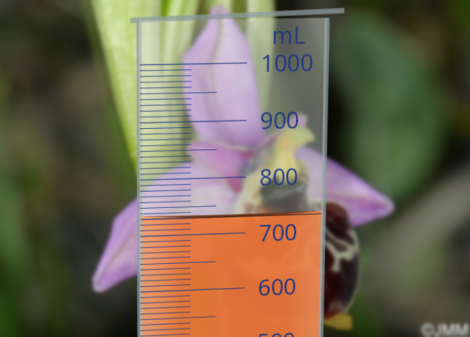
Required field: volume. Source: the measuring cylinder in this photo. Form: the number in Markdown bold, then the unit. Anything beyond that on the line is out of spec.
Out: **730** mL
